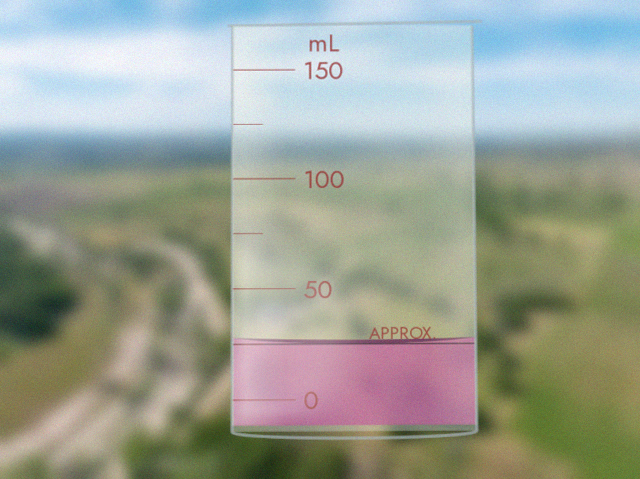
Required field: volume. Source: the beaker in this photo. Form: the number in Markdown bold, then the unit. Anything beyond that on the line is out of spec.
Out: **25** mL
